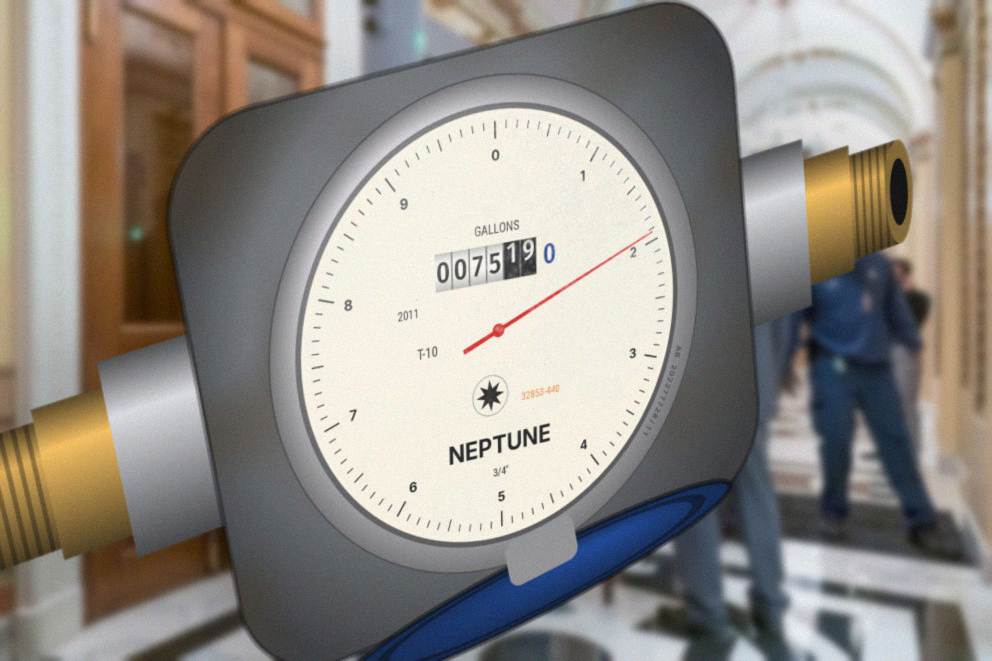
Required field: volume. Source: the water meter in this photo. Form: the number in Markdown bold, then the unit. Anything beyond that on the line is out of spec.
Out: **75191.9** gal
